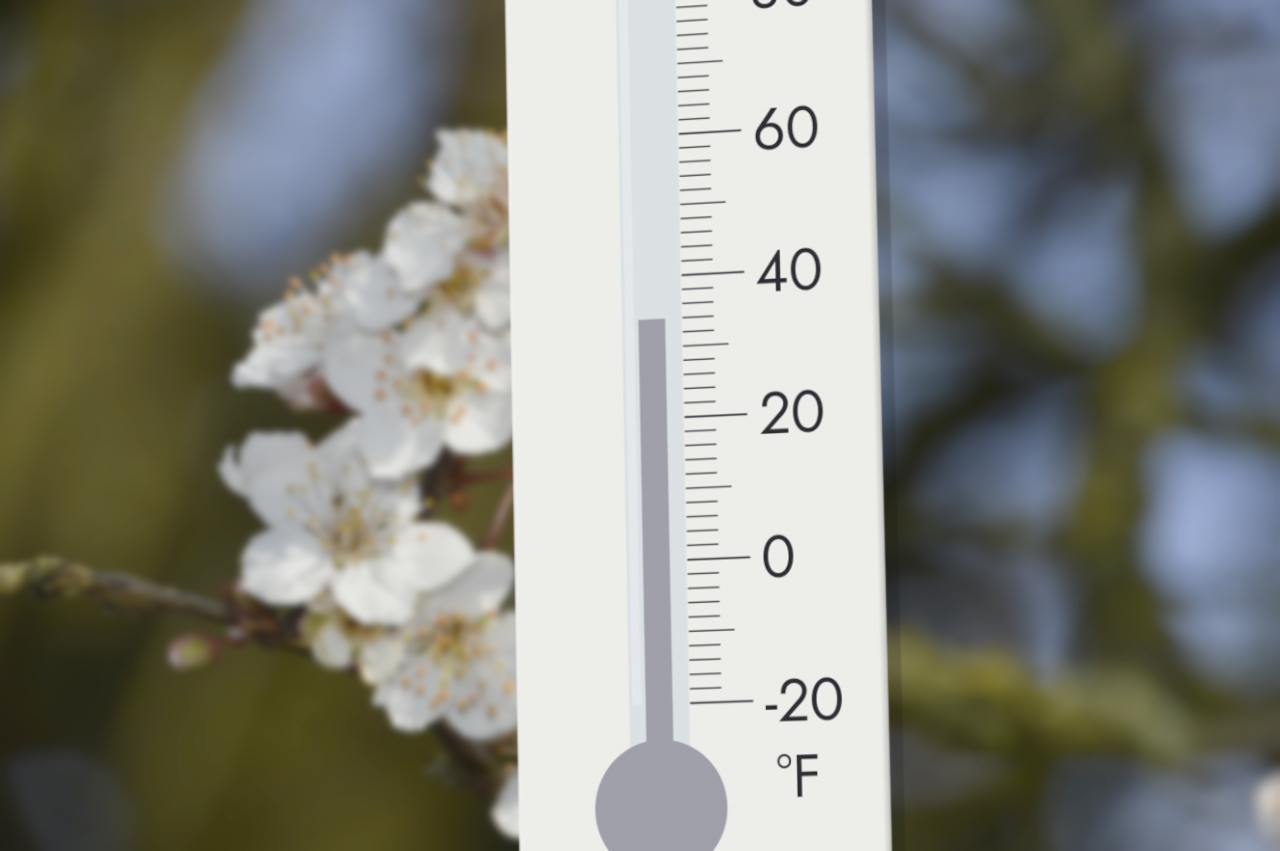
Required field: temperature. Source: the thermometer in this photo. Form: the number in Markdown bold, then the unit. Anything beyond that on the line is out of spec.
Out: **34** °F
